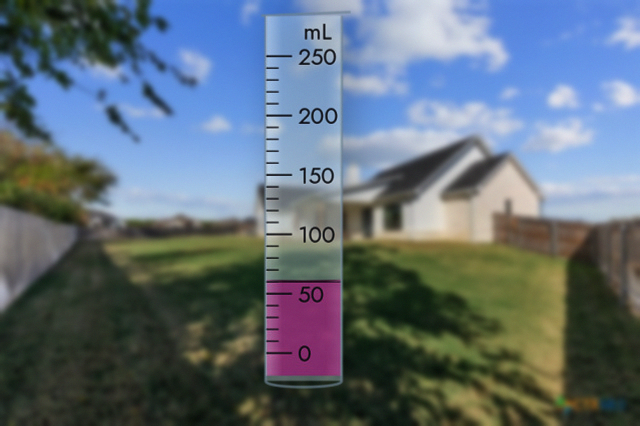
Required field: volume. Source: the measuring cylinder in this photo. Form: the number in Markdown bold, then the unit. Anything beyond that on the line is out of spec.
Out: **60** mL
